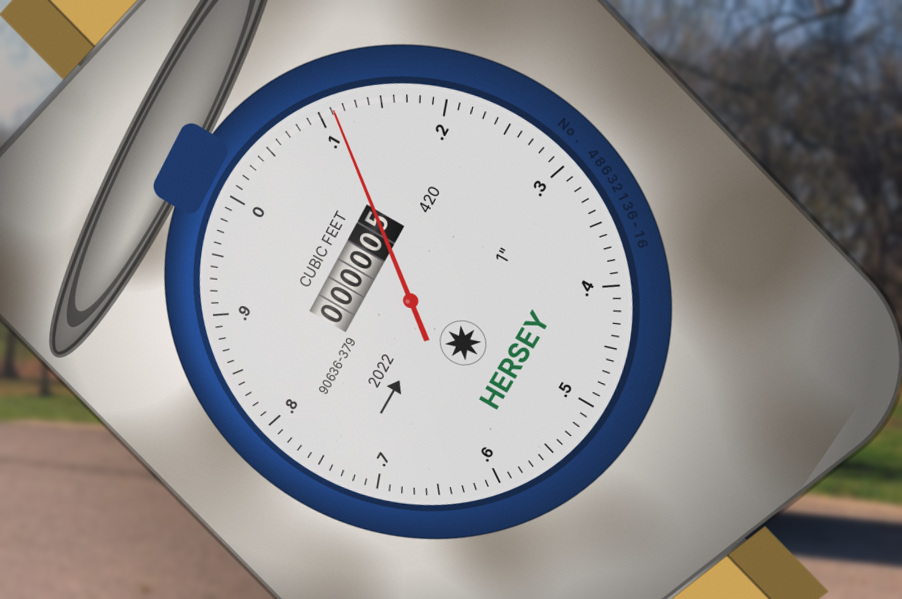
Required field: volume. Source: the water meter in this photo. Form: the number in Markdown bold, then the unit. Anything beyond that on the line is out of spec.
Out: **5.11** ft³
